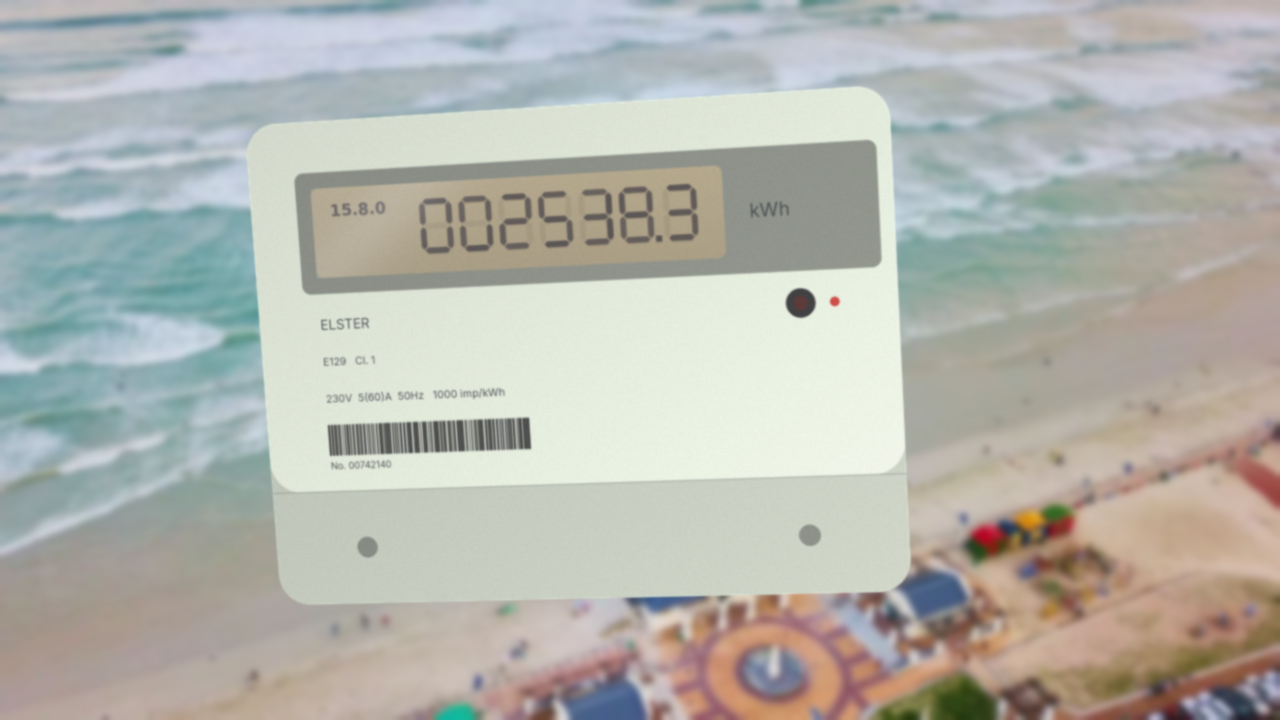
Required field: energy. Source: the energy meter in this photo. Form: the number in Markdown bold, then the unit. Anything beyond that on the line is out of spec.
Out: **2538.3** kWh
